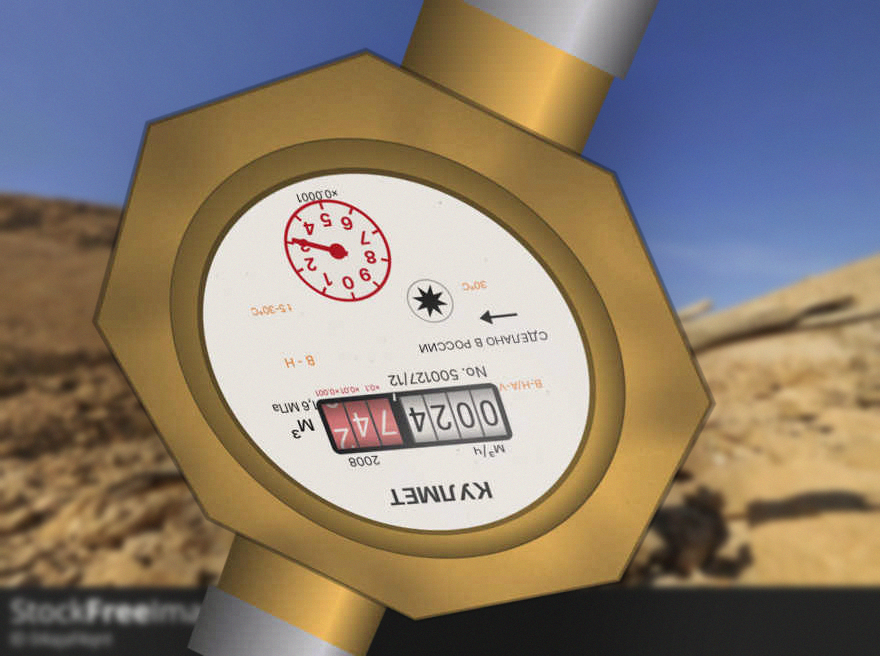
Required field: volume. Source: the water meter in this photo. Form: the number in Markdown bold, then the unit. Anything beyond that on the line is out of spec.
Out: **24.7423** m³
